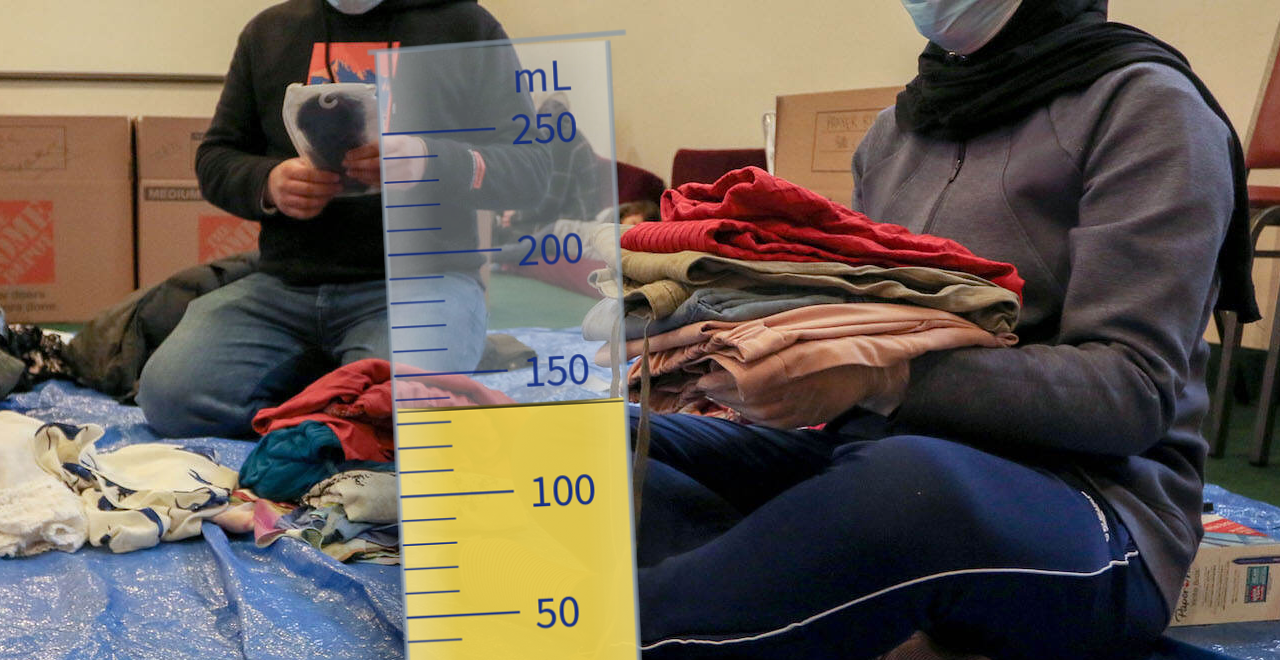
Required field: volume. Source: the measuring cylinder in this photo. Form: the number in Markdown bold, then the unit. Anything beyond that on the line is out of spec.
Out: **135** mL
